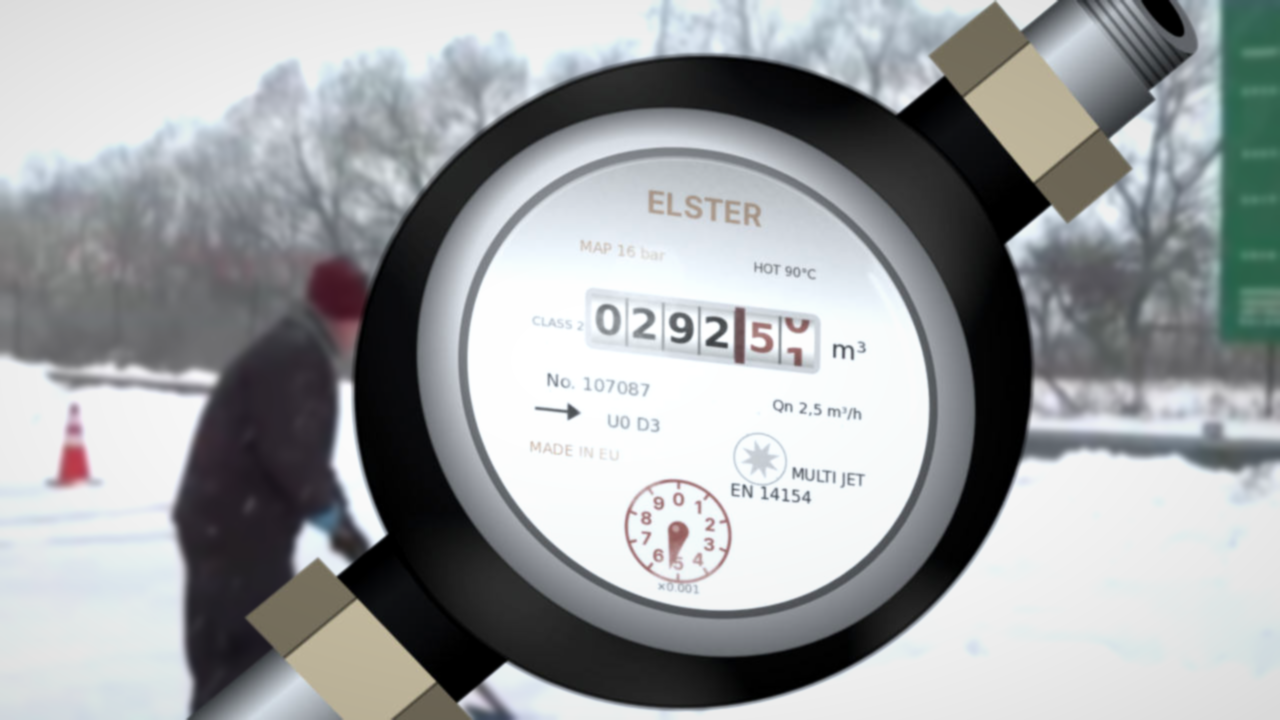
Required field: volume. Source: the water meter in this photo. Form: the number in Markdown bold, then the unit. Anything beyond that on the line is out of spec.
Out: **292.505** m³
